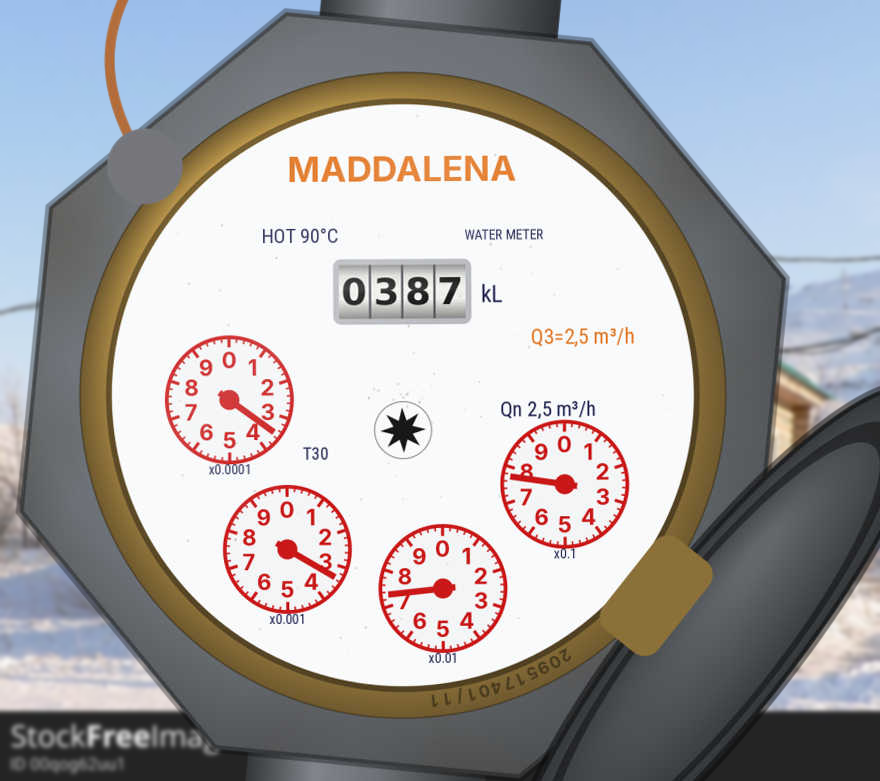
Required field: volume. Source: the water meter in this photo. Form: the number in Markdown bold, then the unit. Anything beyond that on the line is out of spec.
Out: **387.7733** kL
